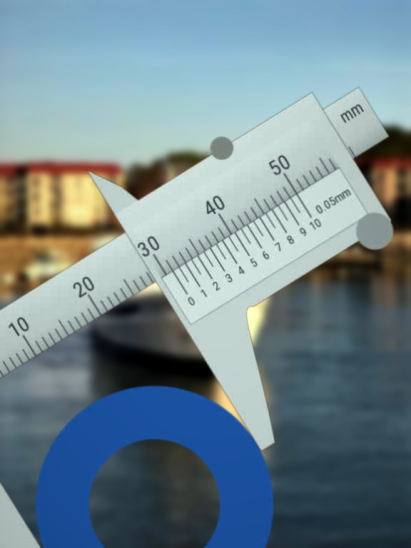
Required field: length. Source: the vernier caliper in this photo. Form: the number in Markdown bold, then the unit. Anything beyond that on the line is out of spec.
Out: **31.0** mm
